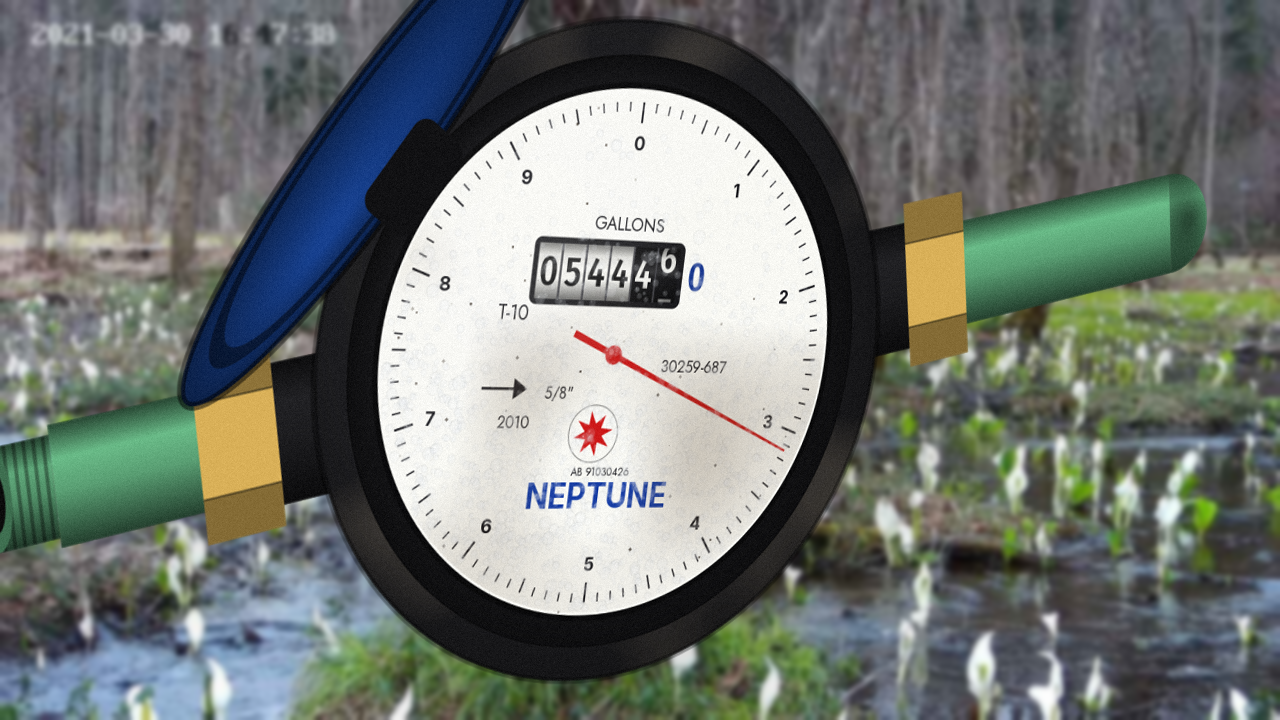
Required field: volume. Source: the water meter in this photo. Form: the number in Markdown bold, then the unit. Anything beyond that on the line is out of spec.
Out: **544463.1** gal
